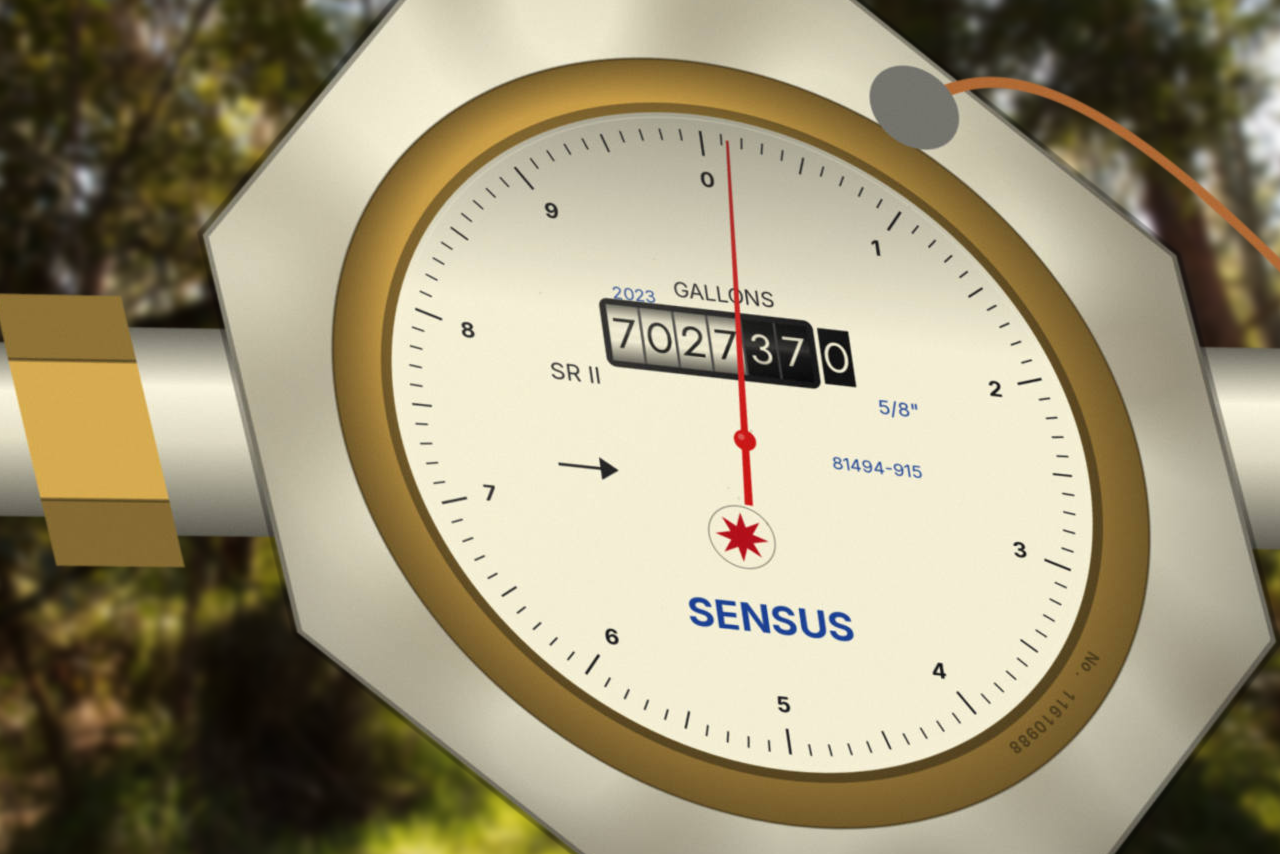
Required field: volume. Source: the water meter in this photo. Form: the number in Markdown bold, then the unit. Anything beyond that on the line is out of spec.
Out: **7027370.1** gal
